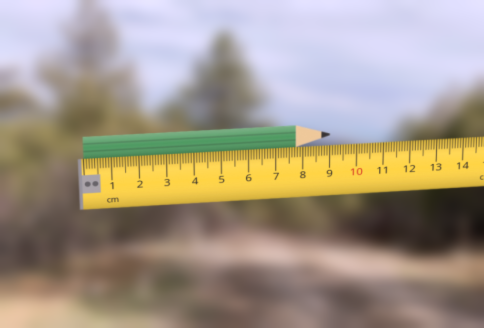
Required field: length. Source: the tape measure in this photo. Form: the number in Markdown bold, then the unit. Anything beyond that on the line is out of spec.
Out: **9** cm
